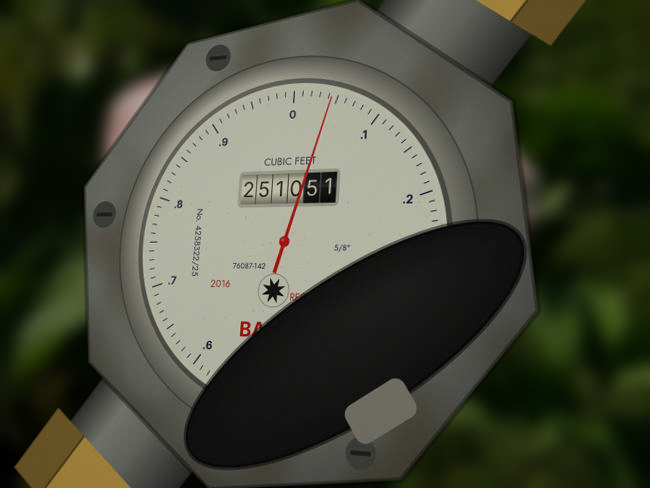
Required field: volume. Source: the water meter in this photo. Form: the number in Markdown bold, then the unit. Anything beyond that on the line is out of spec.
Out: **251051.04** ft³
